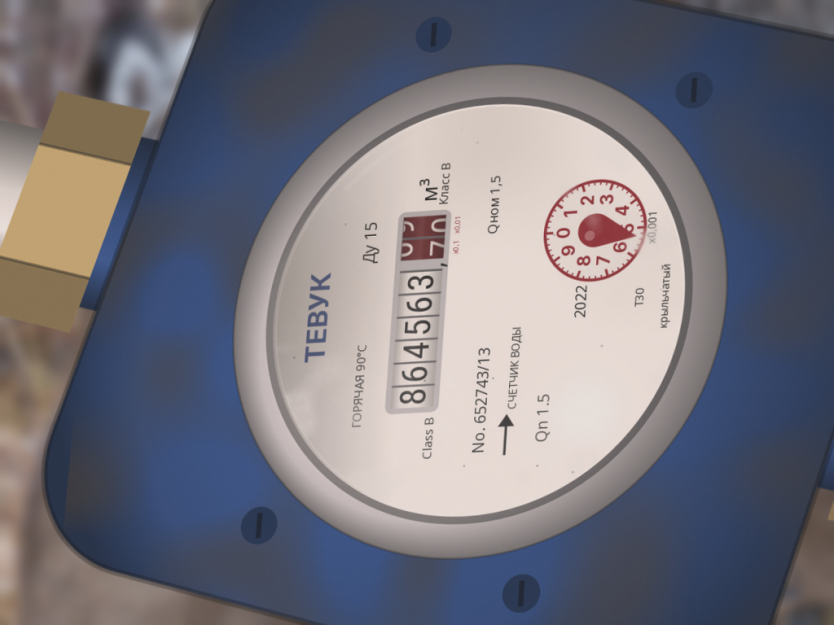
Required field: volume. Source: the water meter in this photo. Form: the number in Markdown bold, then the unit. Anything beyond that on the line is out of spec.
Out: **864563.695** m³
